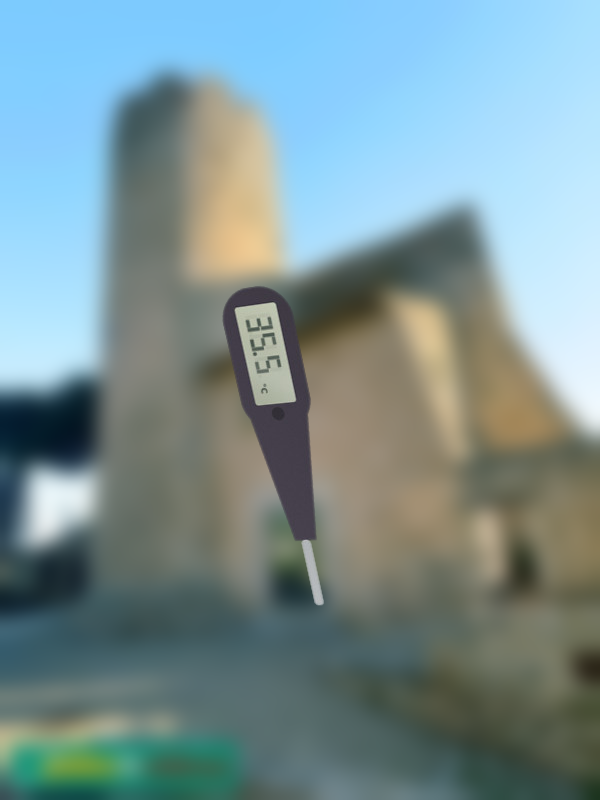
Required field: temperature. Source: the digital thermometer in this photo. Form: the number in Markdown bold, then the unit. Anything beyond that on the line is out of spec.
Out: **35.5** °C
